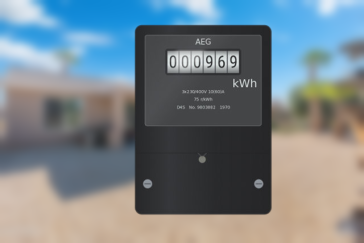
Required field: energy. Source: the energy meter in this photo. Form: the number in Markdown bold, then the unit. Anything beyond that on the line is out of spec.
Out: **969** kWh
